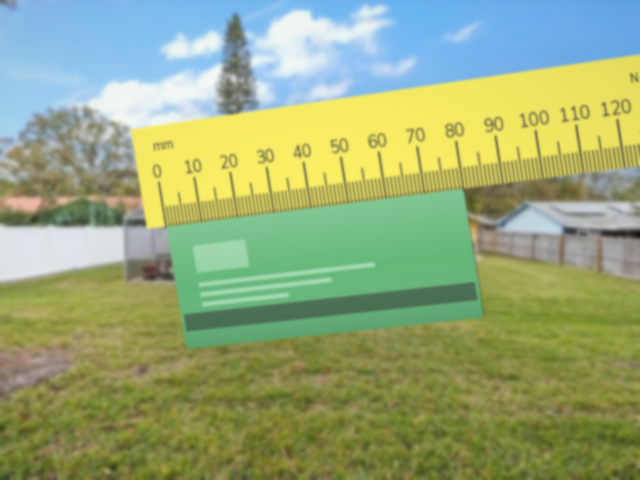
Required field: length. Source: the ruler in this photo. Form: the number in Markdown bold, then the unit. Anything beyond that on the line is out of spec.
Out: **80** mm
